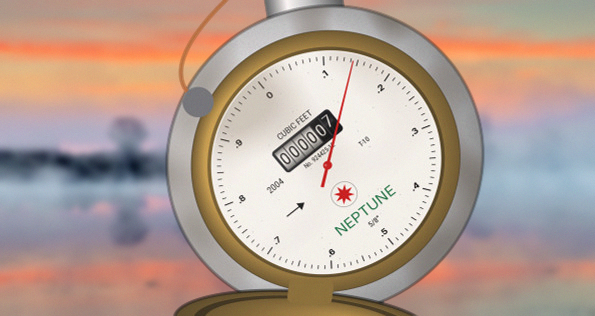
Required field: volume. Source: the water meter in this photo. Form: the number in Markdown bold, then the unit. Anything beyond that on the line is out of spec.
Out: **7.14** ft³
